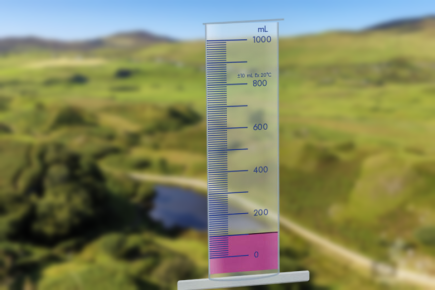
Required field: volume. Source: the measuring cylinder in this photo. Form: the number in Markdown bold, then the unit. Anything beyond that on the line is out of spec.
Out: **100** mL
